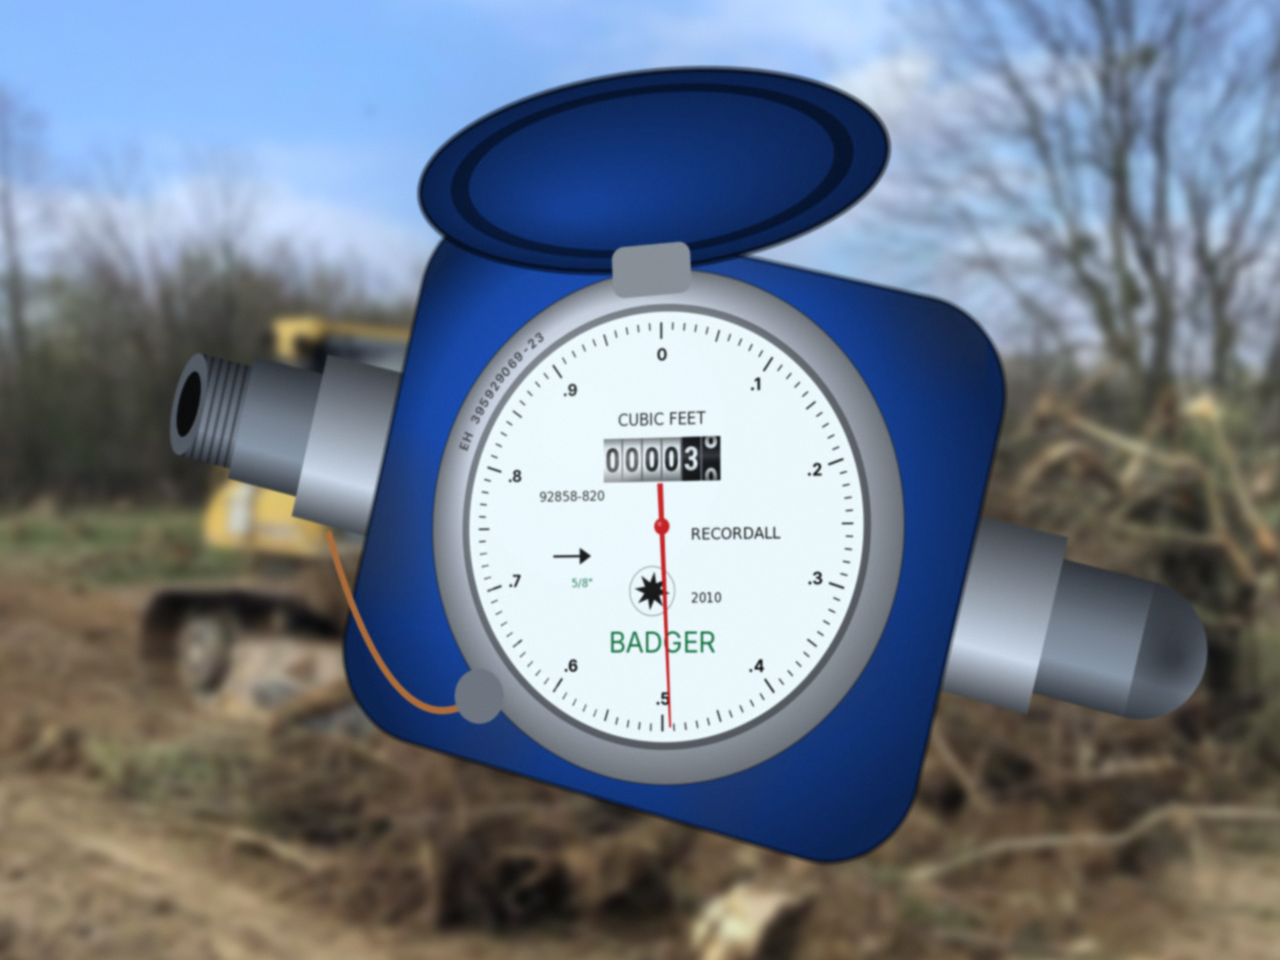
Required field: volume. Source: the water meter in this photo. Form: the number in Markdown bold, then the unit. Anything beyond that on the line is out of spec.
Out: **38.49** ft³
